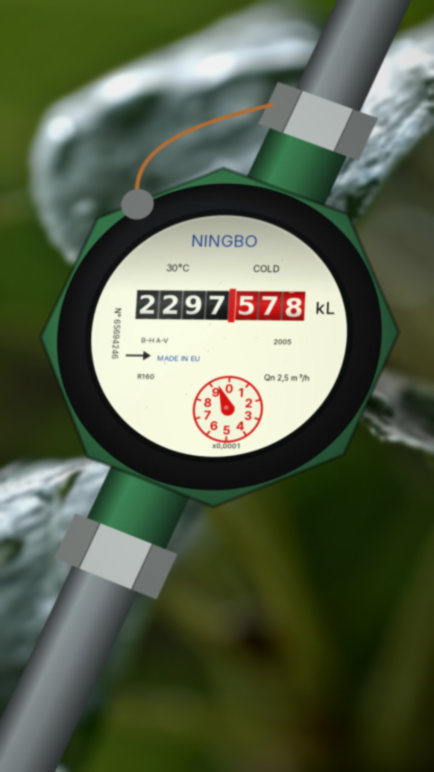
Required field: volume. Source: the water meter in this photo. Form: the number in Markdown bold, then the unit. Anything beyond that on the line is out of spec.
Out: **2297.5779** kL
